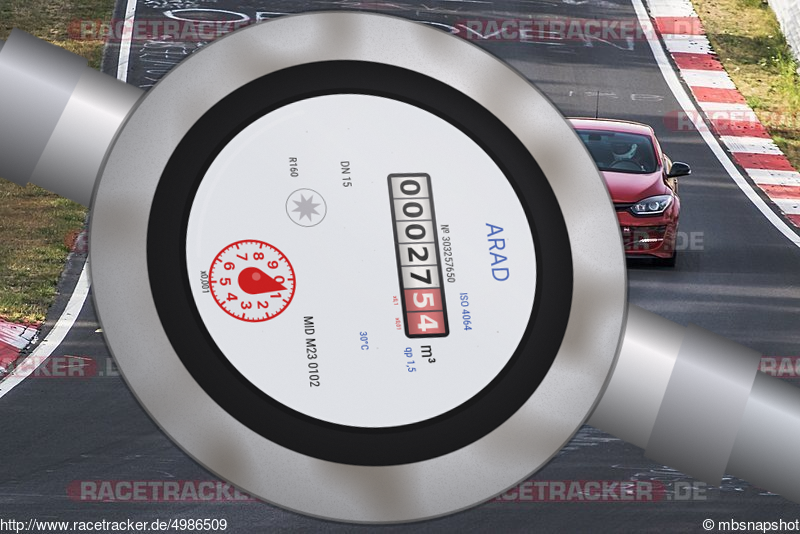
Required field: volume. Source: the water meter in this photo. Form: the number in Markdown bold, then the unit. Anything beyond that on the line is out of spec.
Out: **27.540** m³
